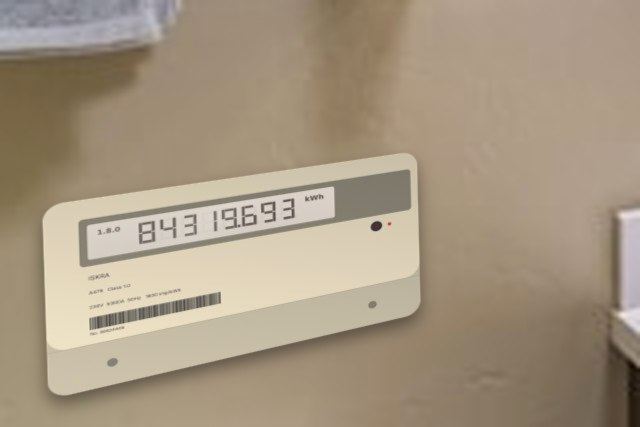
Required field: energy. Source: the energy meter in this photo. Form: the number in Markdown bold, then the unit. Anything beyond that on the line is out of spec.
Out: **84319.693** kWh
